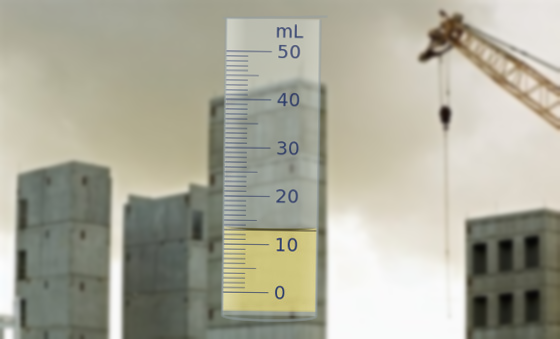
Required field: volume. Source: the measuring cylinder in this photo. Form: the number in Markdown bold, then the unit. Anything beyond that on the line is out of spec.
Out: **13** mL
